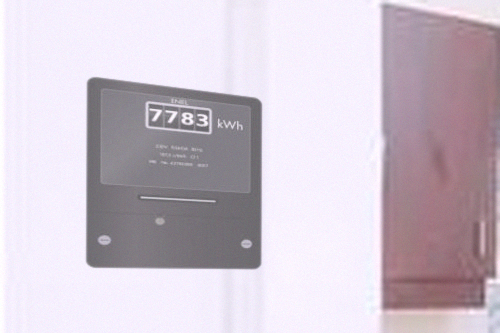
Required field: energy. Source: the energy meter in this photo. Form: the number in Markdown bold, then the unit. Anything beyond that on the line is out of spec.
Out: **7783** kWh
